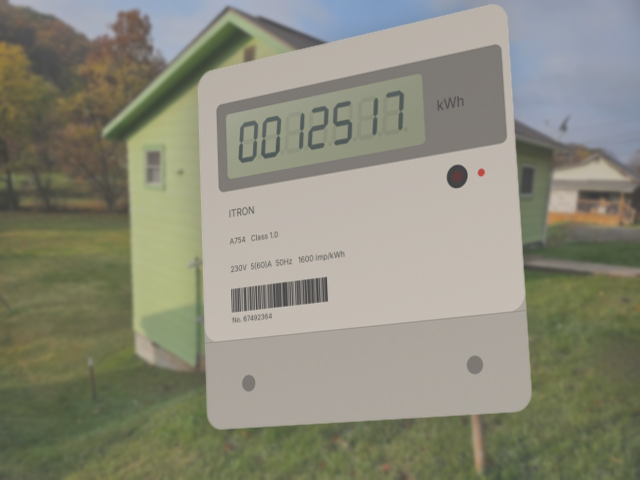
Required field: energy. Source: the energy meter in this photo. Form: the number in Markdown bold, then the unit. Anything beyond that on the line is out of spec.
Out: **12517** kWh
